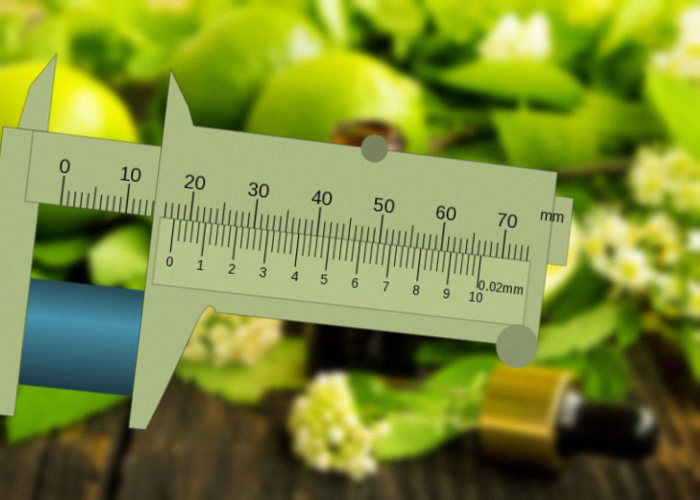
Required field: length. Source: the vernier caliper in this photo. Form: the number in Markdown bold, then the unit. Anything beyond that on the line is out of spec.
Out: **17.5** mm
